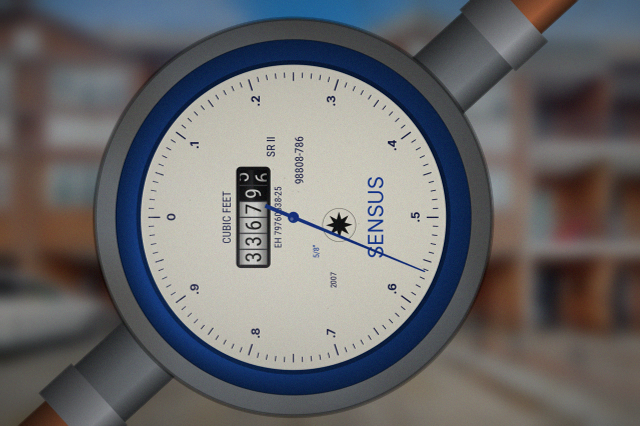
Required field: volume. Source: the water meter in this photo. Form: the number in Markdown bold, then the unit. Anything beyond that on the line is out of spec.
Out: **336795.56** ft³
